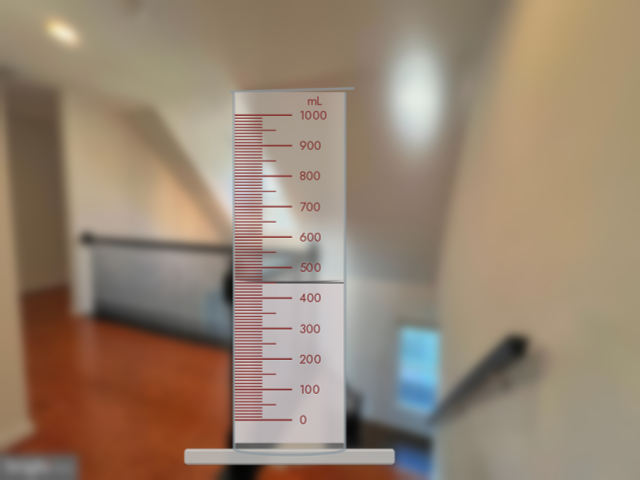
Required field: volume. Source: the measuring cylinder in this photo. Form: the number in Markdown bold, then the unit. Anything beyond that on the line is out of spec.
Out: **450** mL
